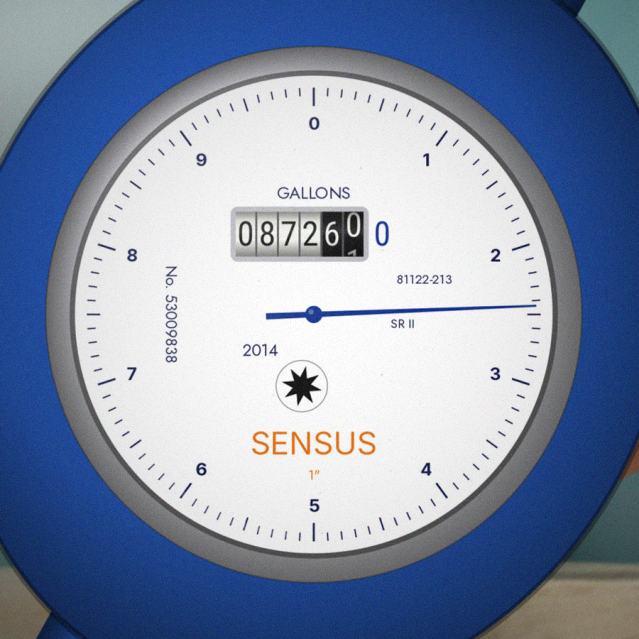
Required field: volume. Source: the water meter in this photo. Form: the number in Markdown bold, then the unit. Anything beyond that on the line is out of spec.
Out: **872602.4** gal
